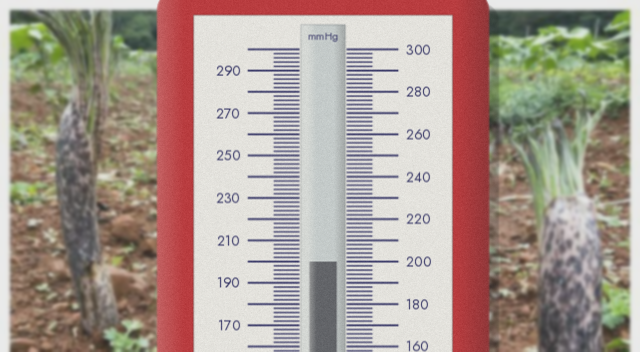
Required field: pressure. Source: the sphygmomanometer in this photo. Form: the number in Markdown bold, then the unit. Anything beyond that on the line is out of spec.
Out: **200** mmHg
